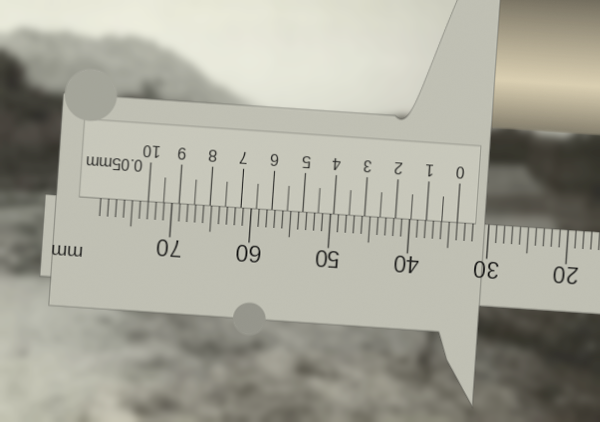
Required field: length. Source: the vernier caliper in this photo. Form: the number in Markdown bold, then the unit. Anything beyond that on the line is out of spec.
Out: **34.0** mm
